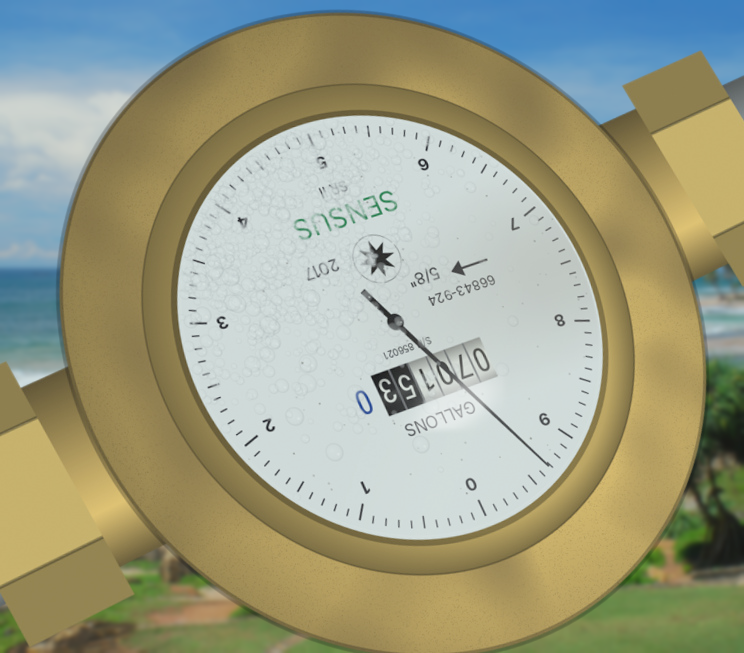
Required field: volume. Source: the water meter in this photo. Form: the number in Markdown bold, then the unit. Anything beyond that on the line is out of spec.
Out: **701529.3** gal
